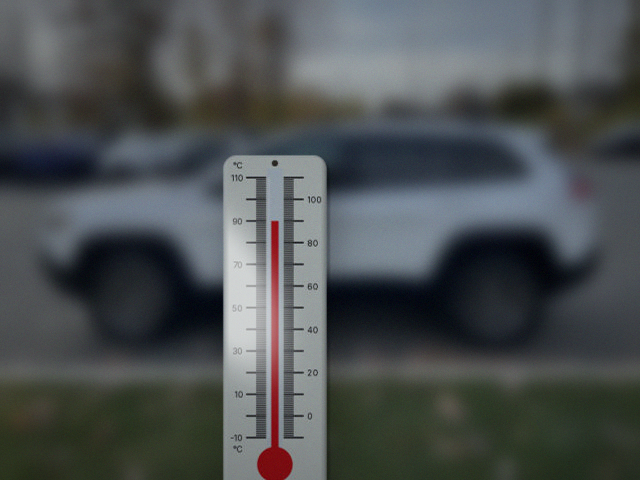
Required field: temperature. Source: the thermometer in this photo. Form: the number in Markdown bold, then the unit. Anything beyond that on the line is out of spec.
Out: **90** °C
